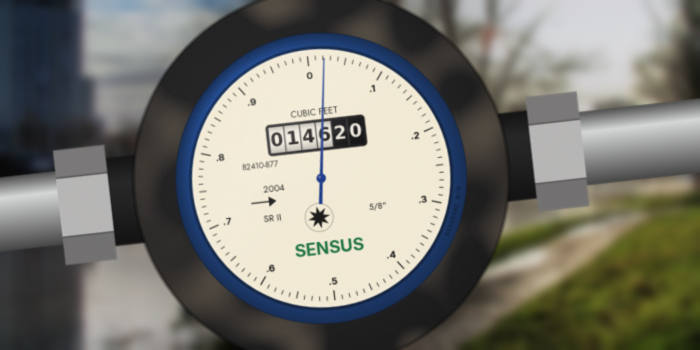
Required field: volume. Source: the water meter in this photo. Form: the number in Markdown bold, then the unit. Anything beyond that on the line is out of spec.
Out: **14620.02** ft³
